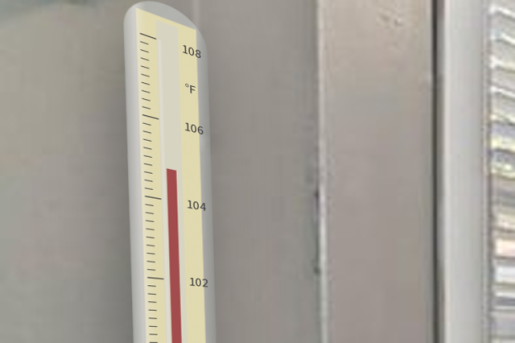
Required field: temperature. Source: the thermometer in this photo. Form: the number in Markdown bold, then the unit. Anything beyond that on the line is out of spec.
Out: **104.8** °F
